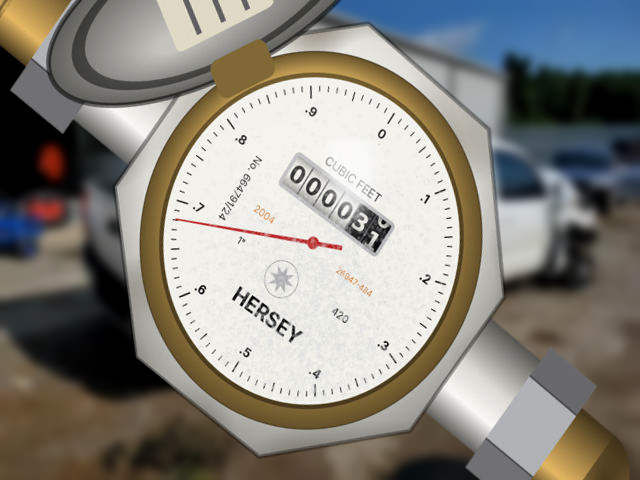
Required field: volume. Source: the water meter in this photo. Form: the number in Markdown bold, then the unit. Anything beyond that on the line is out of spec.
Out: **30.68** ft³
